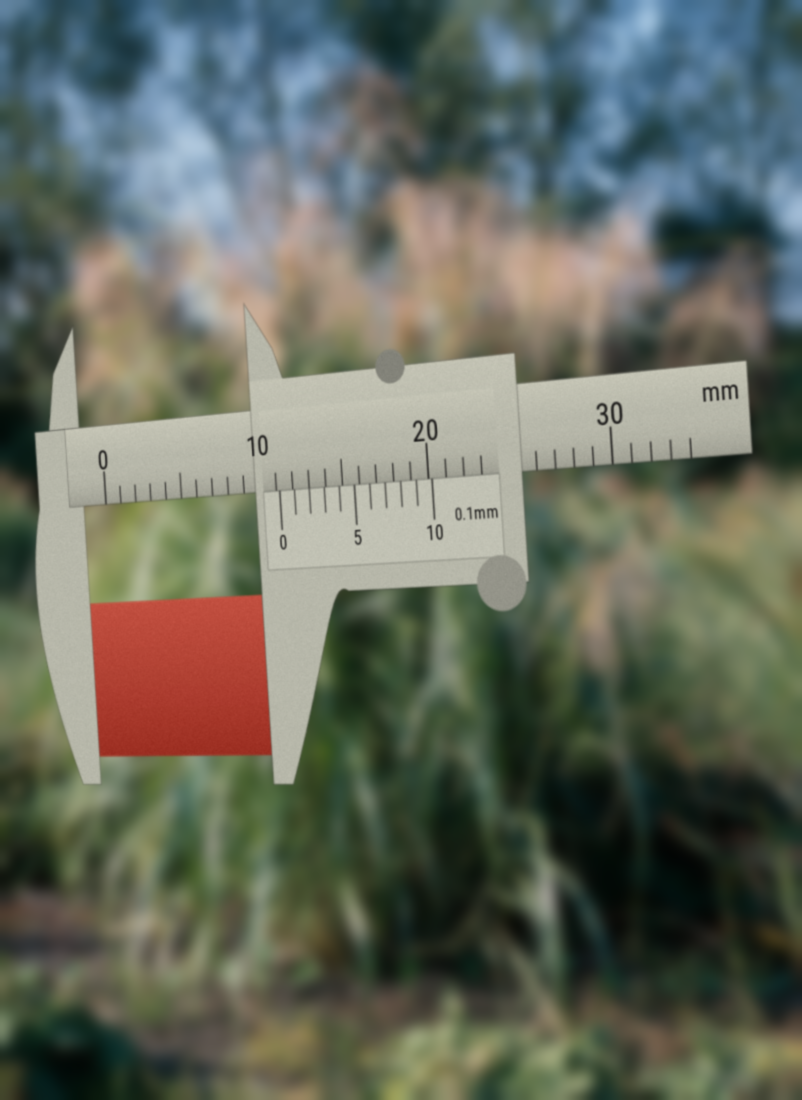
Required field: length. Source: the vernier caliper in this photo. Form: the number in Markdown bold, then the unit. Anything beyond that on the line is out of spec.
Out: **11.2** mm
